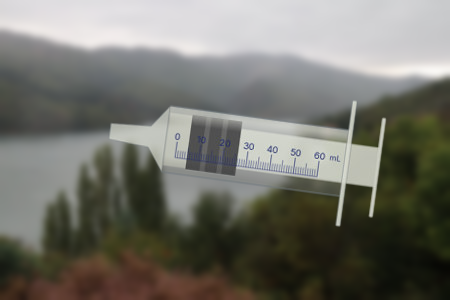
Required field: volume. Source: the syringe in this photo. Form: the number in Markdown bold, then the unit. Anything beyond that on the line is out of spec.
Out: **5** mL
